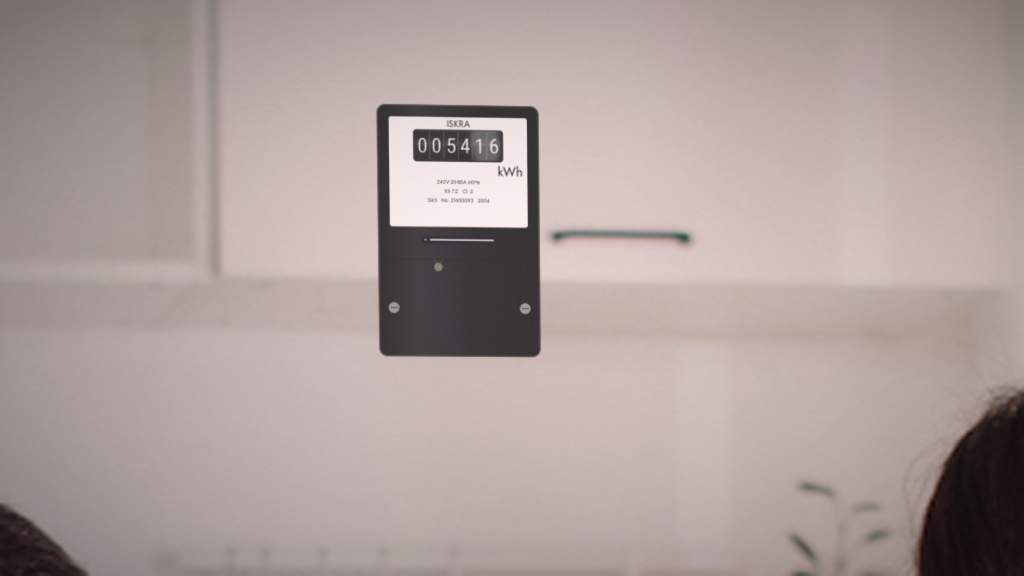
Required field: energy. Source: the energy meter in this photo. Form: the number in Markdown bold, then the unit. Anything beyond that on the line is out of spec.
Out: **5416** kWh
